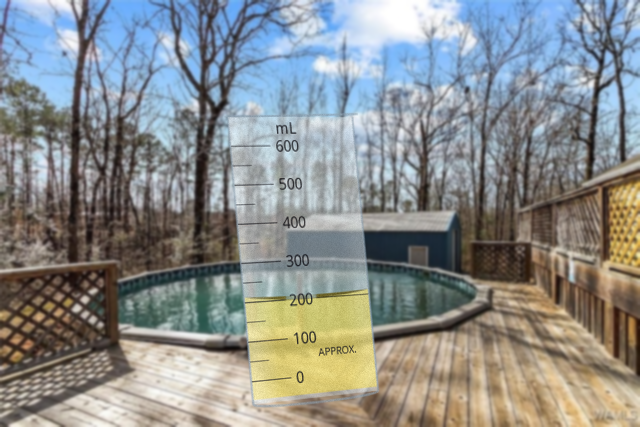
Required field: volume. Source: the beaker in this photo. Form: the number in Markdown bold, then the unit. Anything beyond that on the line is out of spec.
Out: **200** mL
